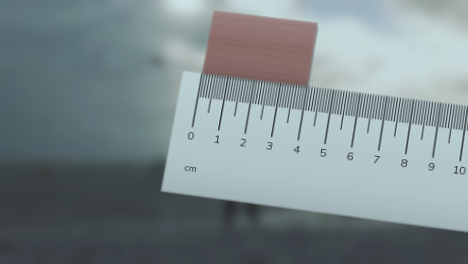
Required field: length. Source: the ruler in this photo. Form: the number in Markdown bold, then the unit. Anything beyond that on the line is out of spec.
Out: **4** cm
